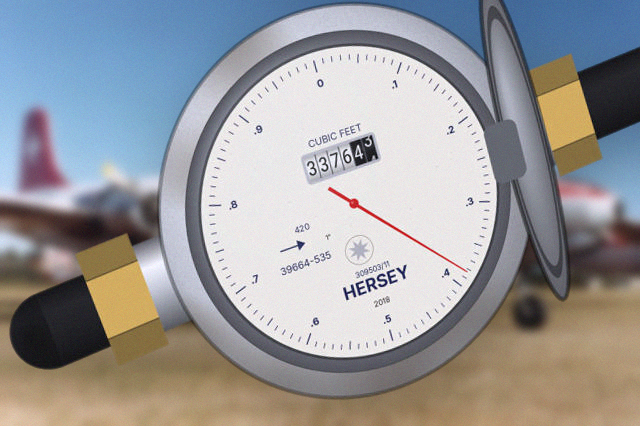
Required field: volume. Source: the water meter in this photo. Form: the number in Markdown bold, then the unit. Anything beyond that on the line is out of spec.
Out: **337643.38** ft³
